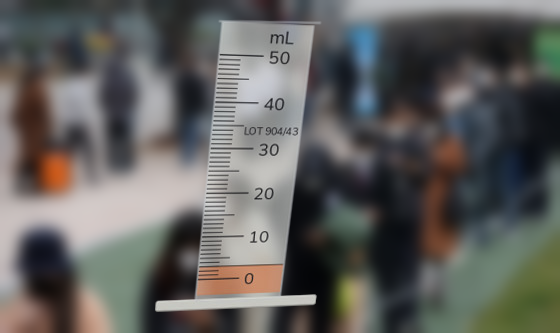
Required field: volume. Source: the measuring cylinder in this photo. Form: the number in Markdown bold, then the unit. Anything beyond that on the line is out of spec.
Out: **3** mL
